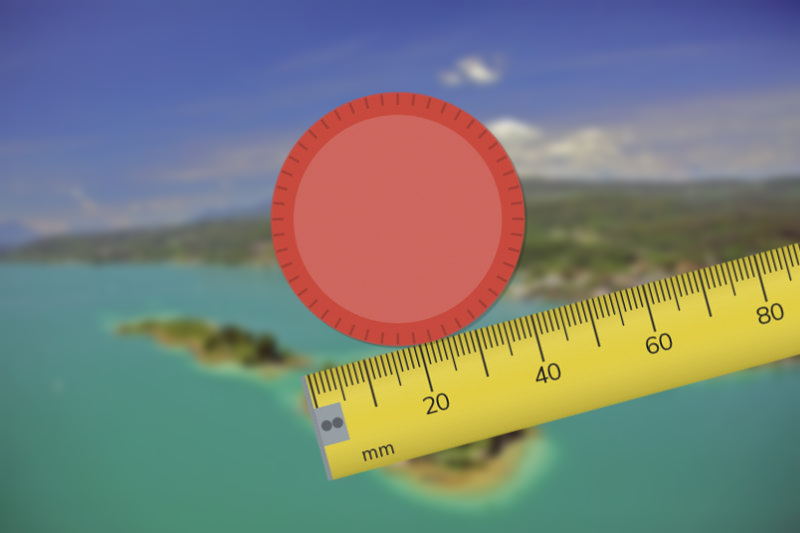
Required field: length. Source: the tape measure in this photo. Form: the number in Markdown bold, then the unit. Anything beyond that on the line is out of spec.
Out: **44** mm
